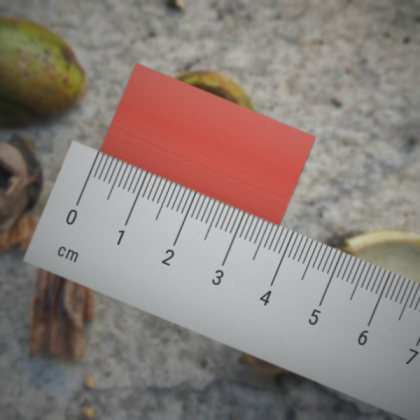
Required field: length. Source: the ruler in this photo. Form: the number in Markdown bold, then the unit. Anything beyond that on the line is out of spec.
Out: **3.7** cm
